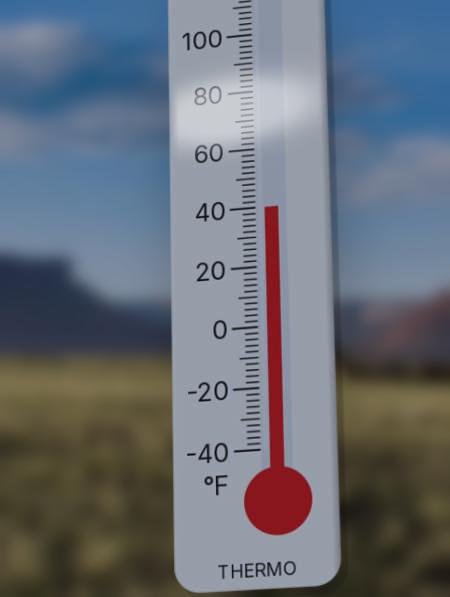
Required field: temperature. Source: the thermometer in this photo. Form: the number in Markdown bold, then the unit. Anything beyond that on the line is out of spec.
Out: **40** °F
